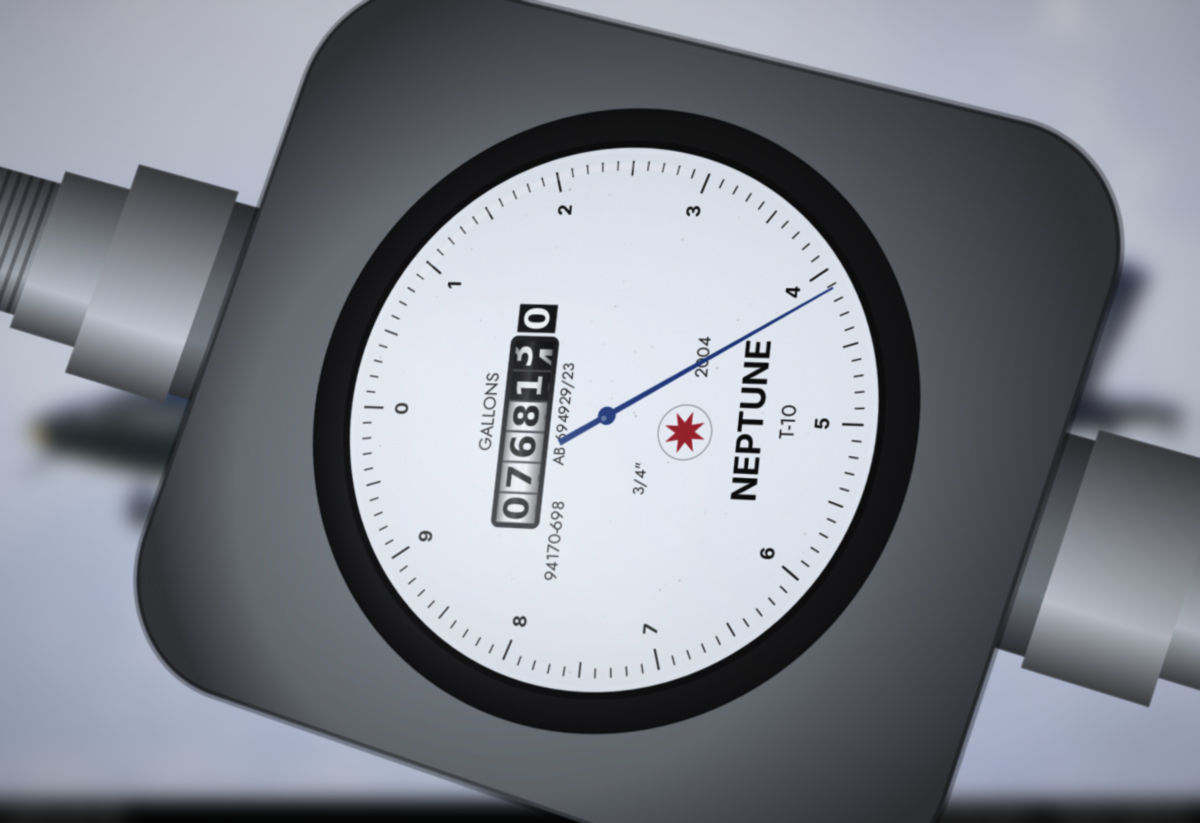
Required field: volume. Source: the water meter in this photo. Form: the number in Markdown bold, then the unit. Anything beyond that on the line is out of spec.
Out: **768134.1** gal
